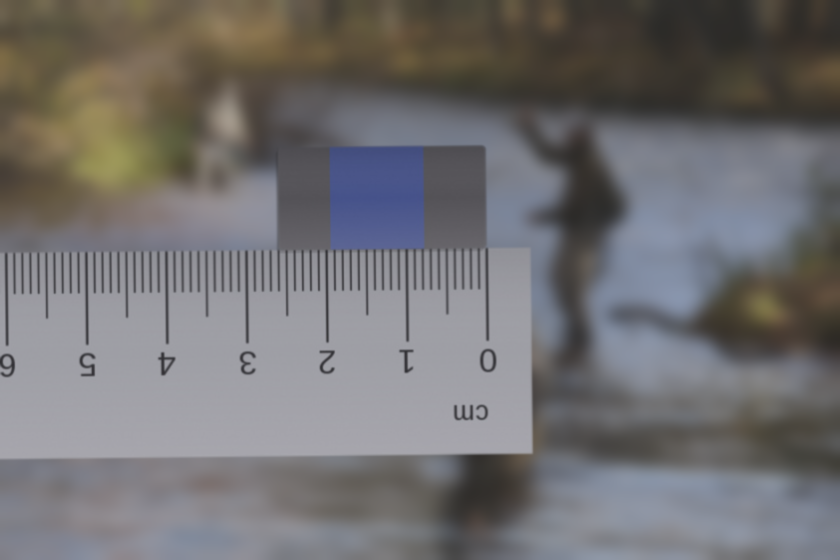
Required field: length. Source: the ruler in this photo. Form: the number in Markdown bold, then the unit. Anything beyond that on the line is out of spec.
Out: **2.6** cm
